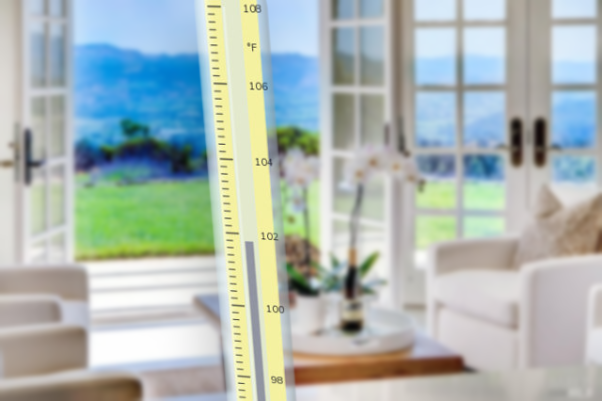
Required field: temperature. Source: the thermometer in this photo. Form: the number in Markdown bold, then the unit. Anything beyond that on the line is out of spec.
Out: **101.8** °F
